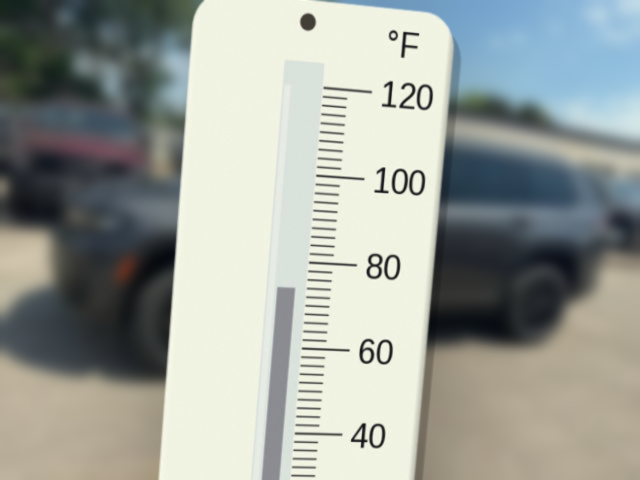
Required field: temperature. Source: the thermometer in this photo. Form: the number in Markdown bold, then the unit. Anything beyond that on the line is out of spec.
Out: **74** °F
